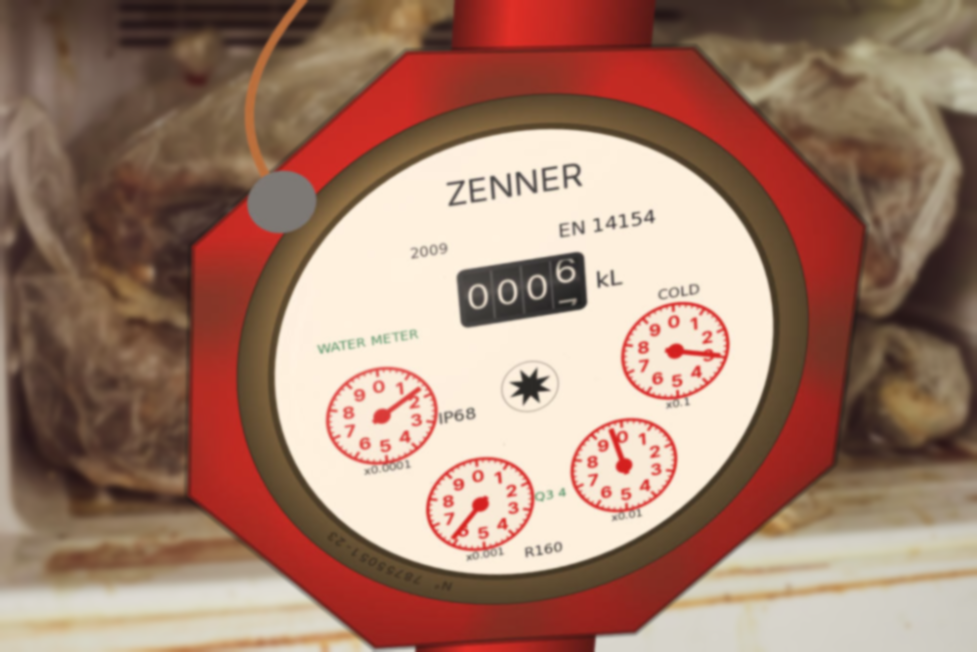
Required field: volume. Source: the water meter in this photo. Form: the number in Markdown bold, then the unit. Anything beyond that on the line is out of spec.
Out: **6.2961** kL
